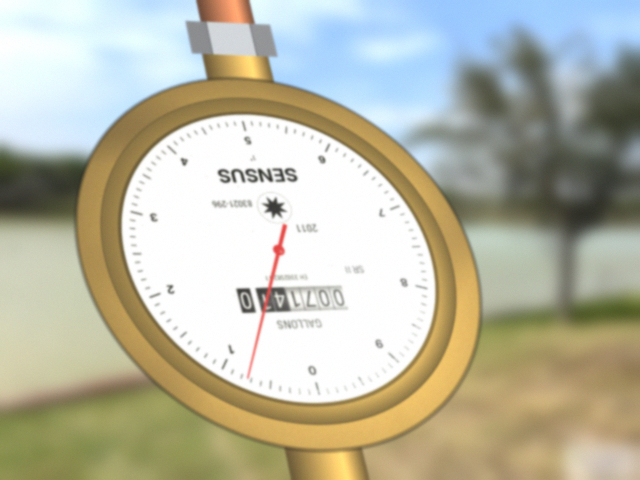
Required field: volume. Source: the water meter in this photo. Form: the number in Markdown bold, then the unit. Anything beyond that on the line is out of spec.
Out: **71410.7** gal
